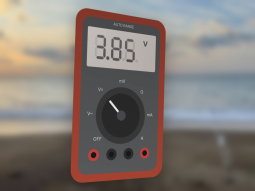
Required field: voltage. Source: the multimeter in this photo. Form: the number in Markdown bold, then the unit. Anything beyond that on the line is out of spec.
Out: **3.85** V
